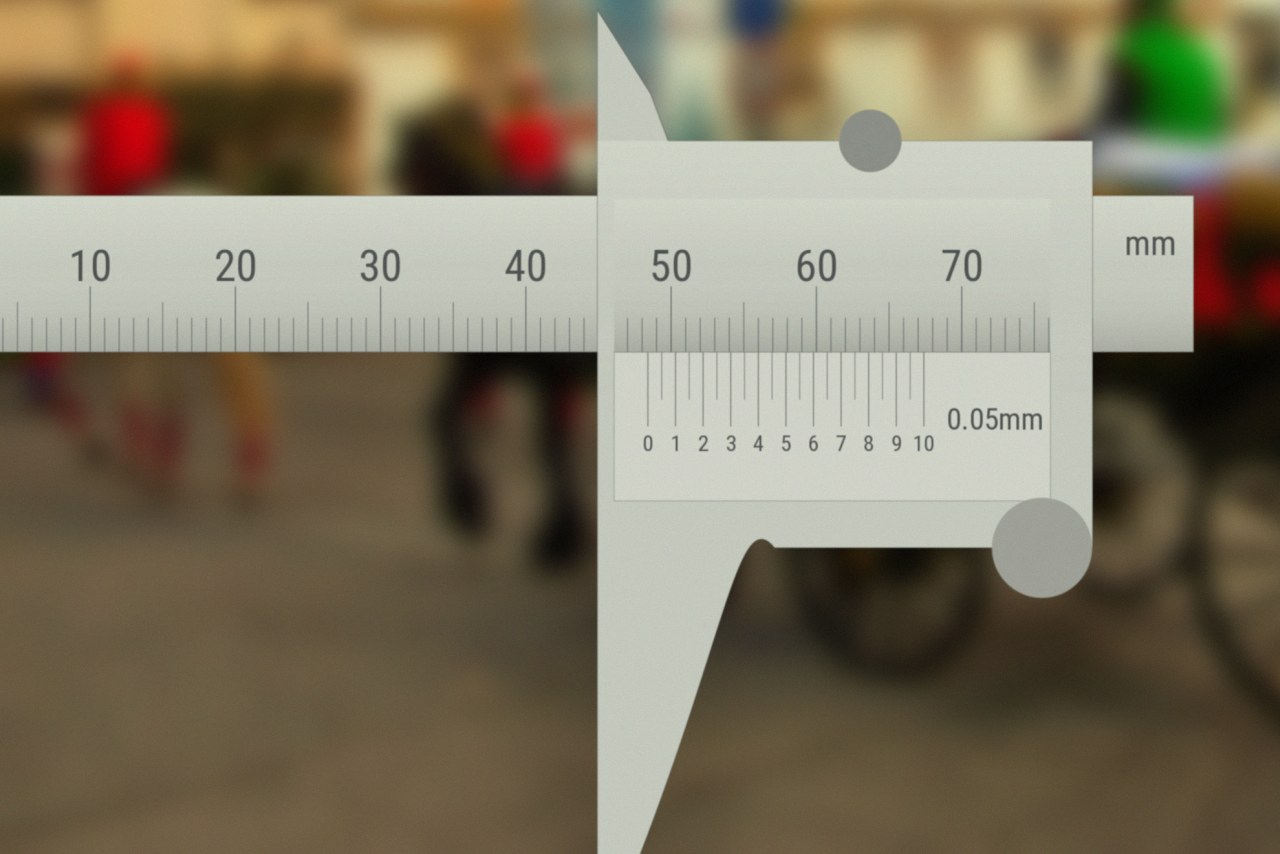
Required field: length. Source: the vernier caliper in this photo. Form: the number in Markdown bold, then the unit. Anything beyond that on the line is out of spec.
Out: **48.4** mm
